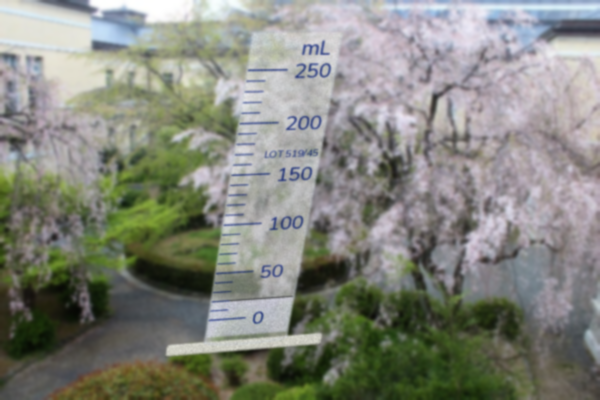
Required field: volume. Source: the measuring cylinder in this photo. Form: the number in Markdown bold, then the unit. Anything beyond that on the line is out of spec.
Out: **20** mL
